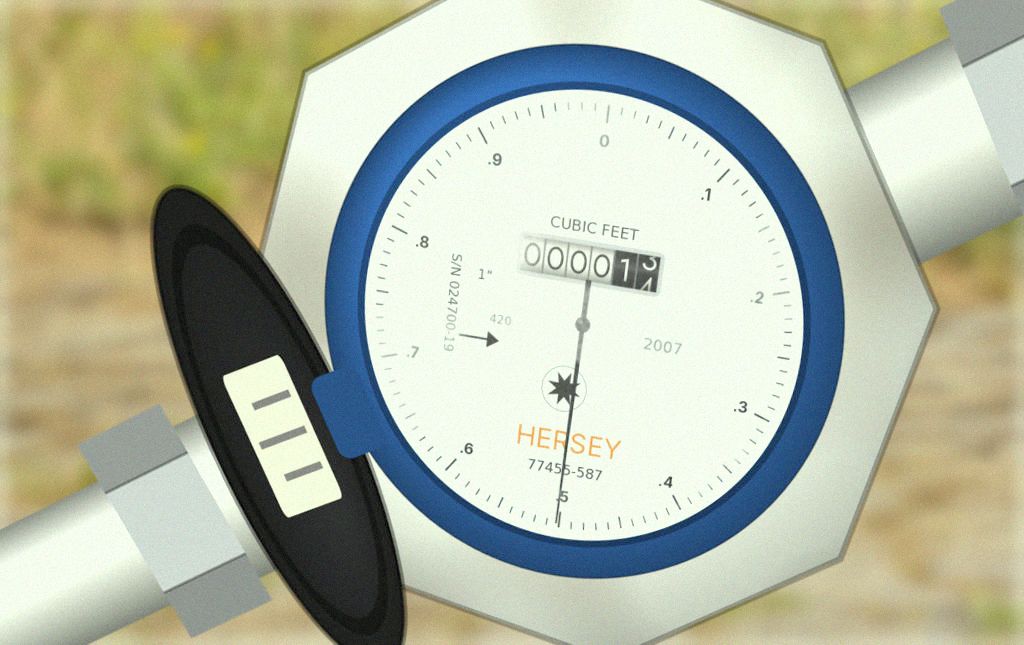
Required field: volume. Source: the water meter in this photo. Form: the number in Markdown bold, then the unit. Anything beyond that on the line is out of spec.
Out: **13.50** ft³
